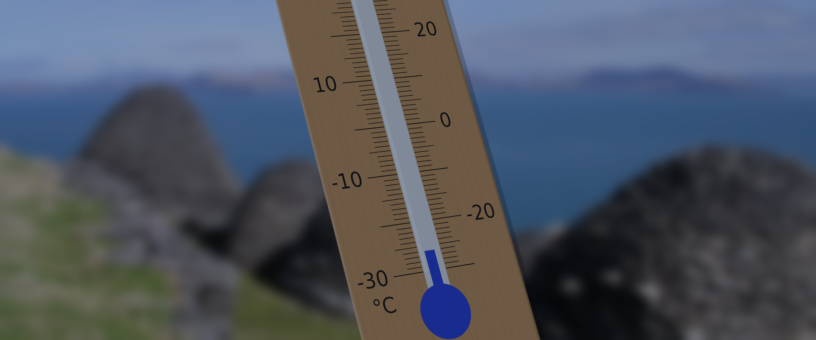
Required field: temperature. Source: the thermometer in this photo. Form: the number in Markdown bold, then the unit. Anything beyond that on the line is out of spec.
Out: **-26** °C
